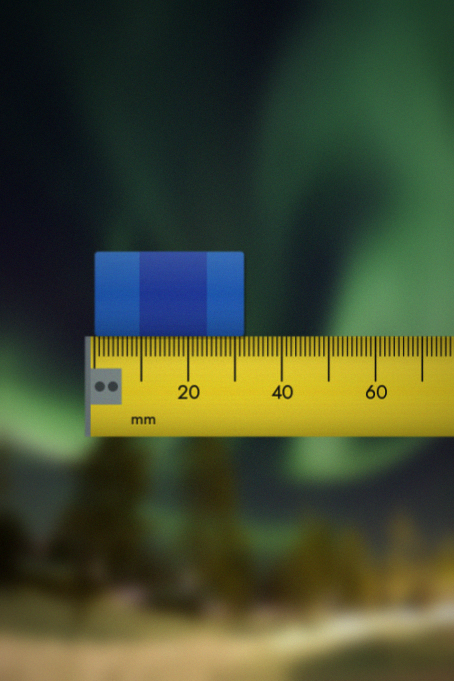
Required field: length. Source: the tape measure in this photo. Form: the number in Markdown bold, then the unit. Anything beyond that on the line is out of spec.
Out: **32** mm
